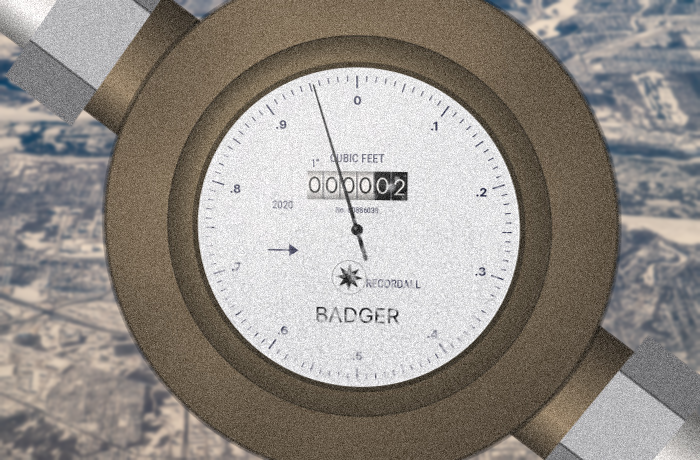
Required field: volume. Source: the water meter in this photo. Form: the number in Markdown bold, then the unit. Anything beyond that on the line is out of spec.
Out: **1.95** ft³
